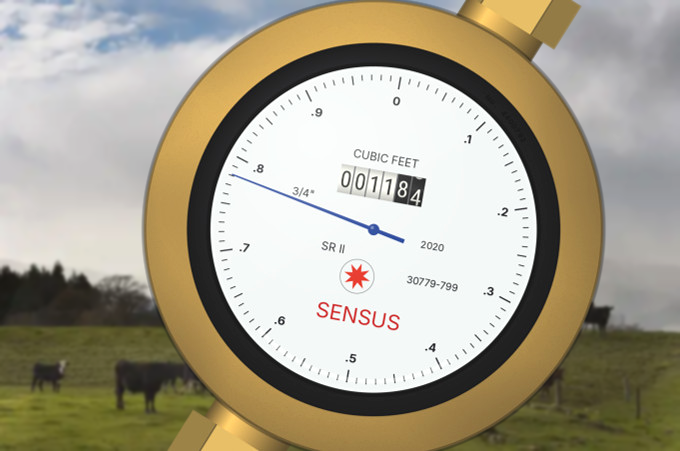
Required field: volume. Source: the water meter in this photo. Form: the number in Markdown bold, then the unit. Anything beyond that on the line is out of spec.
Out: **1183.78** ft³
